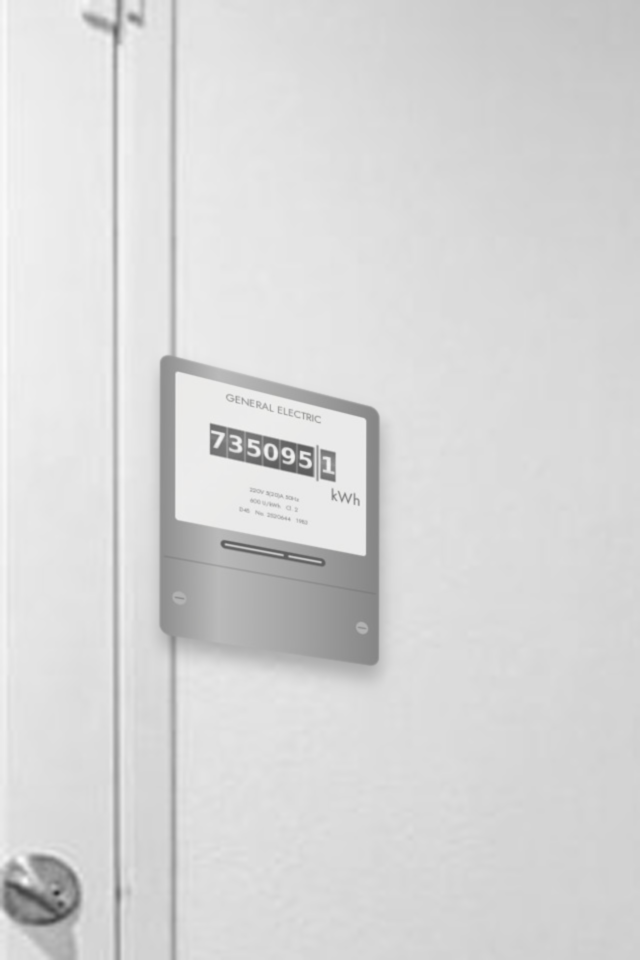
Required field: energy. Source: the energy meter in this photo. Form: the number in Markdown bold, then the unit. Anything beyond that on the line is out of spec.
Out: **735095.1** kWh
